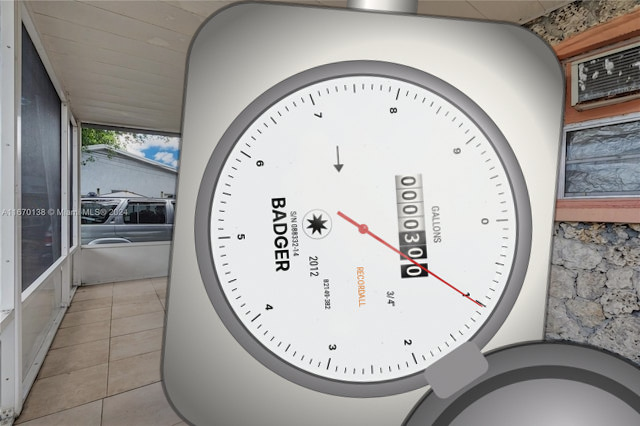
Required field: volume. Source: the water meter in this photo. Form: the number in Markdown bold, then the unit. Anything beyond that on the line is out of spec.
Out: **301.0** gal
